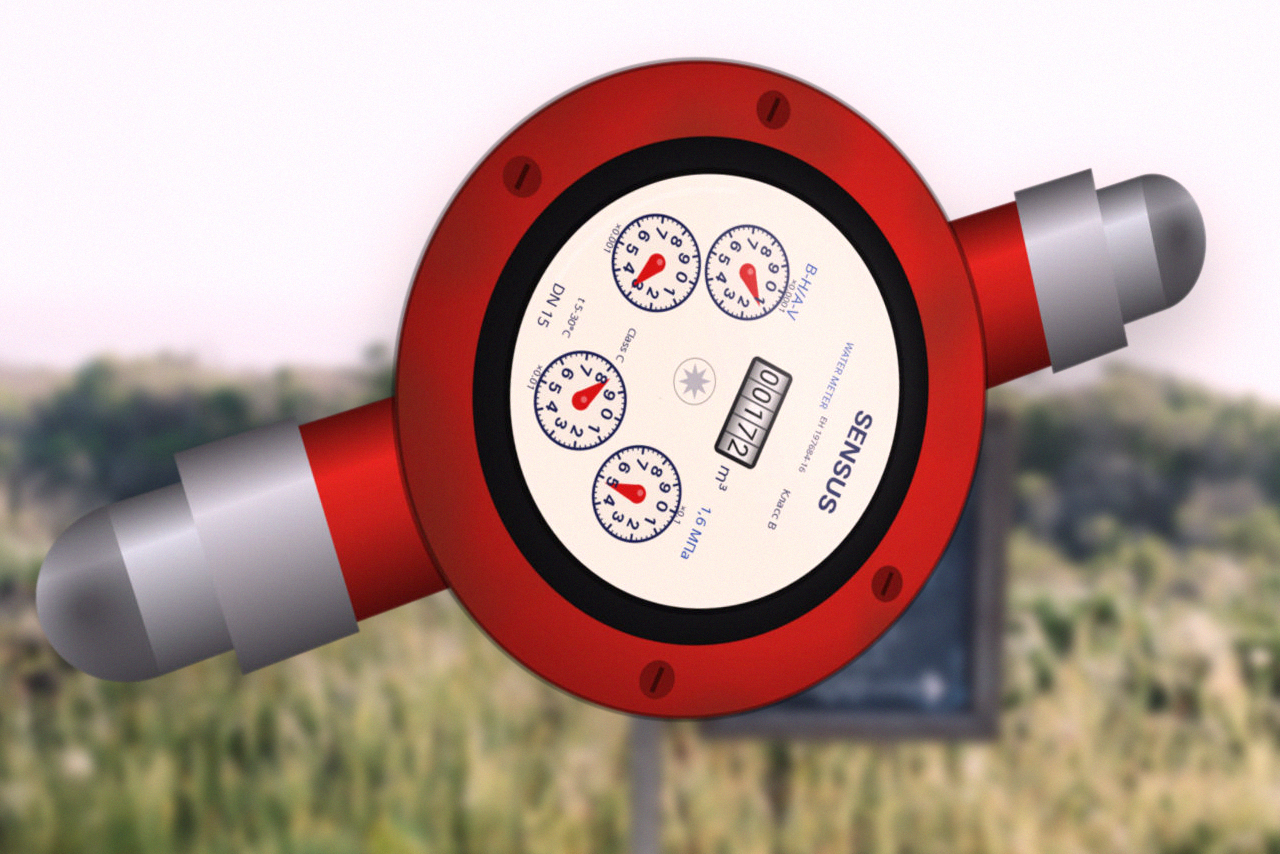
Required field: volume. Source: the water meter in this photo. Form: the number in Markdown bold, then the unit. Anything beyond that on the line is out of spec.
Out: **172.4831** m³
